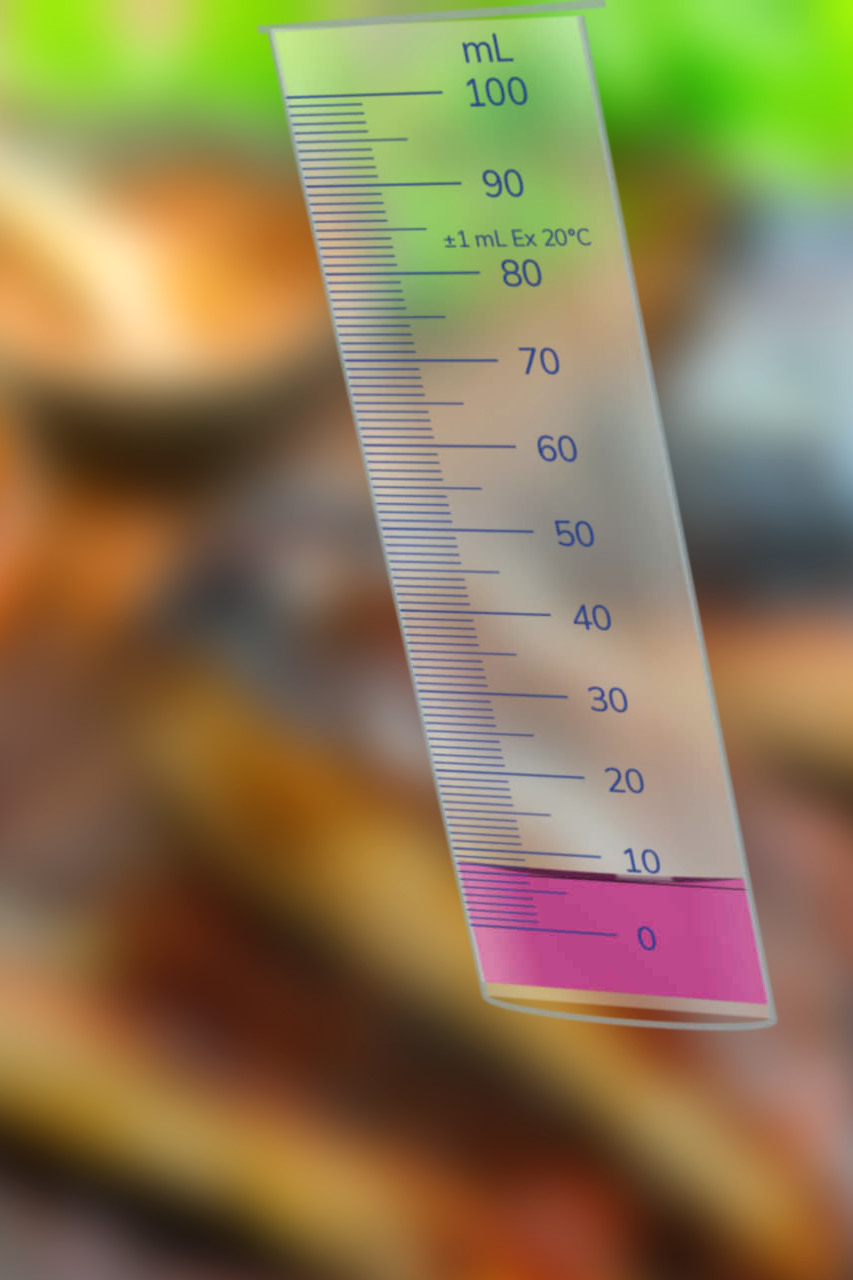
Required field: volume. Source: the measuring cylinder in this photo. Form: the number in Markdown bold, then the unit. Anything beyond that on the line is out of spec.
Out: **7** mL
